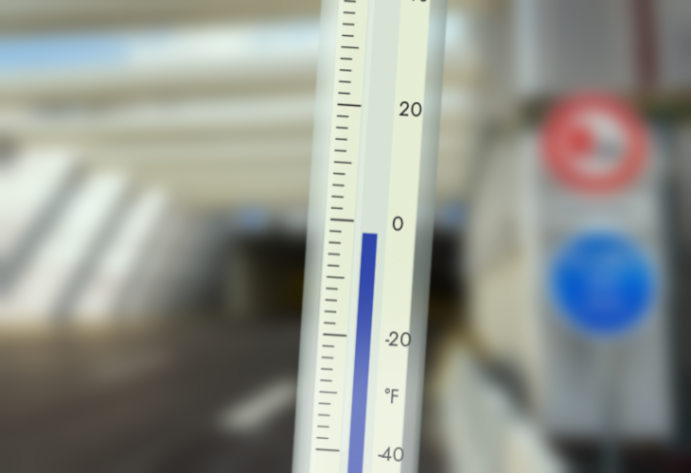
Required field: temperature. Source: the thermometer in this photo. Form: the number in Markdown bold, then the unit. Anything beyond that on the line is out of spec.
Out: **-2** °F
